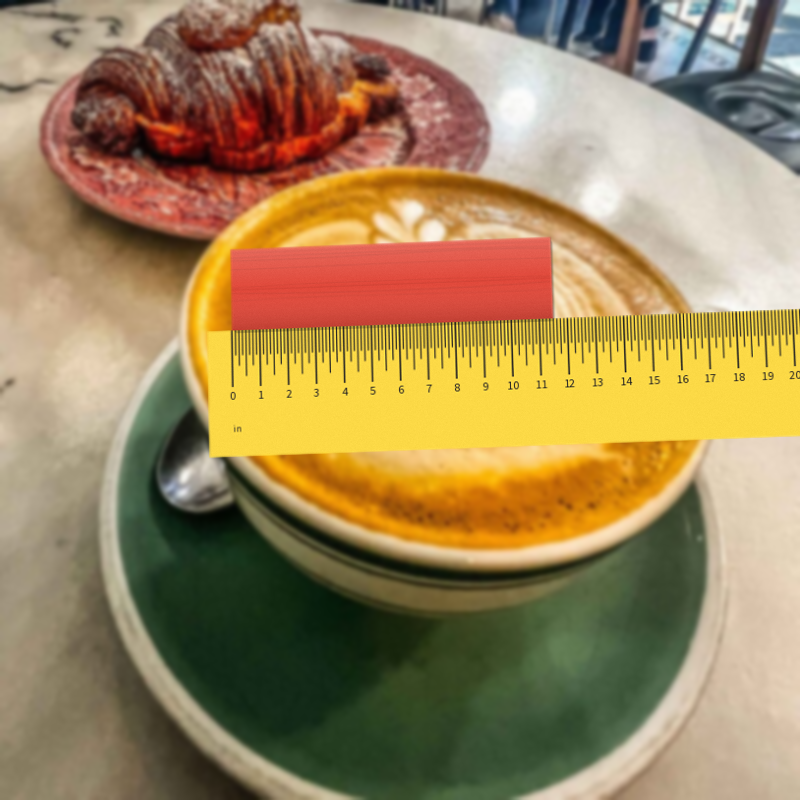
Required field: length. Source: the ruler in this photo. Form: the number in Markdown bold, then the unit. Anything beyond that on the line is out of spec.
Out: **11.5** in
